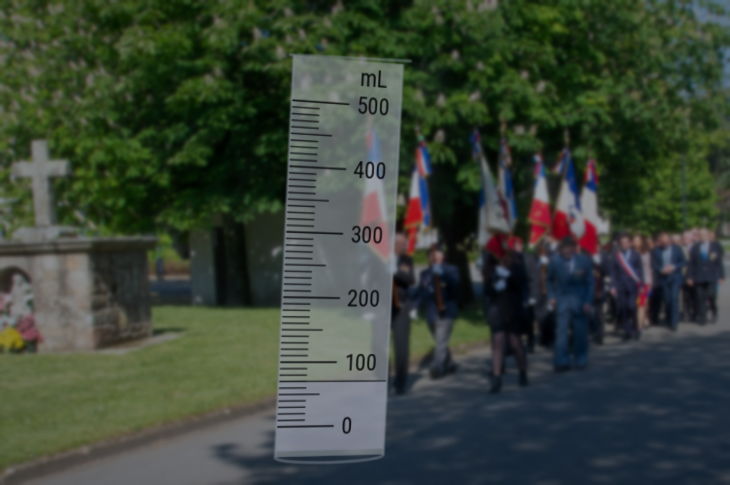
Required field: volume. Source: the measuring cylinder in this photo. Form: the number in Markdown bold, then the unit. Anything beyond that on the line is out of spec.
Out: **70** mL
